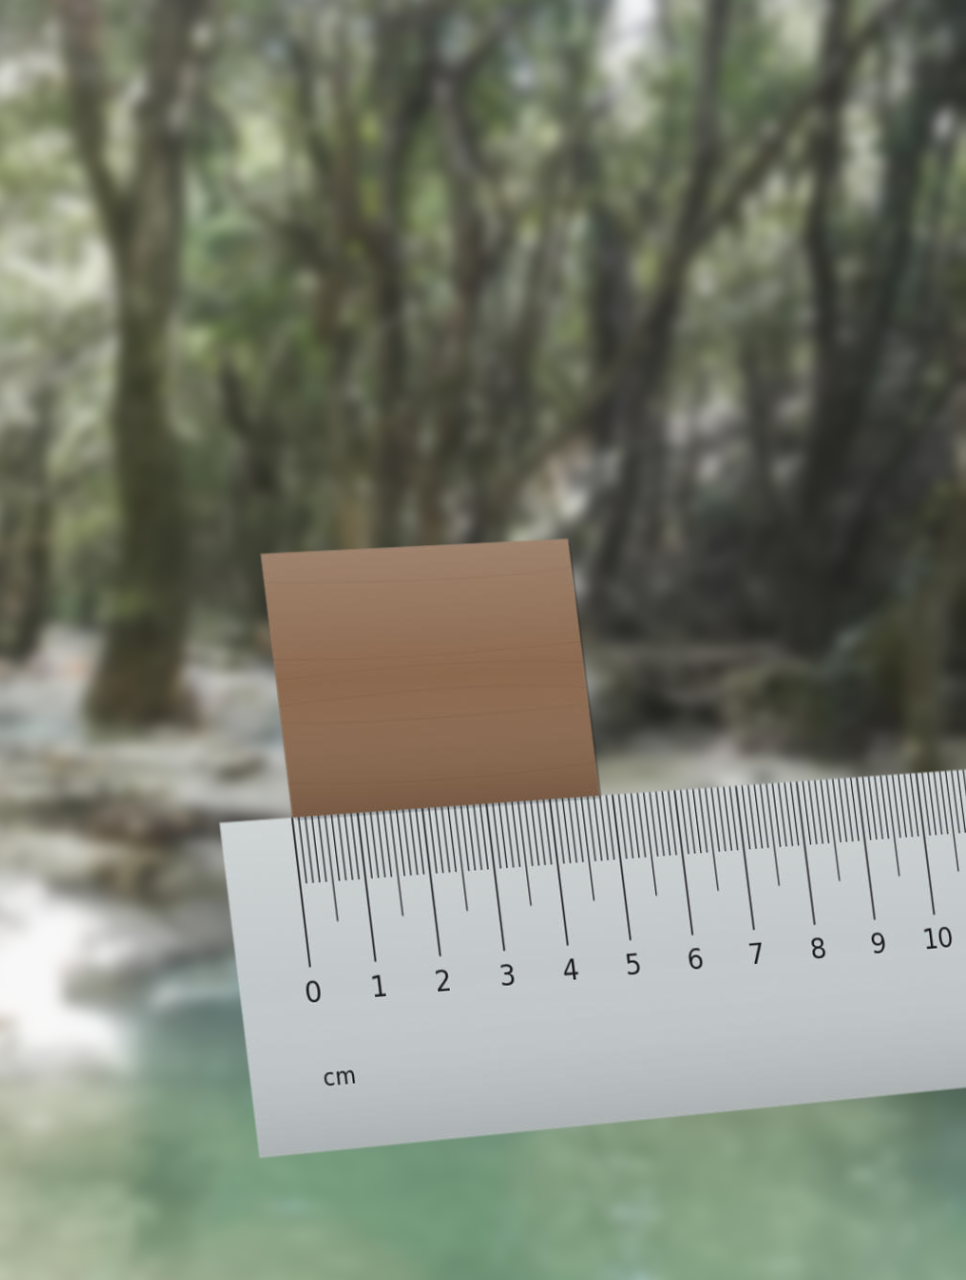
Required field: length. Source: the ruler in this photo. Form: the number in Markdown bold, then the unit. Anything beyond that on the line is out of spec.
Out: **4.8** cm
